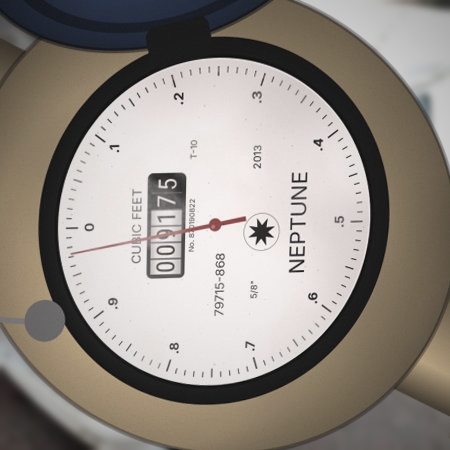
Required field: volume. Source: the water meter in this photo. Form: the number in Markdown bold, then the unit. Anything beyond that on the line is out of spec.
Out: **9174.97** ft³
